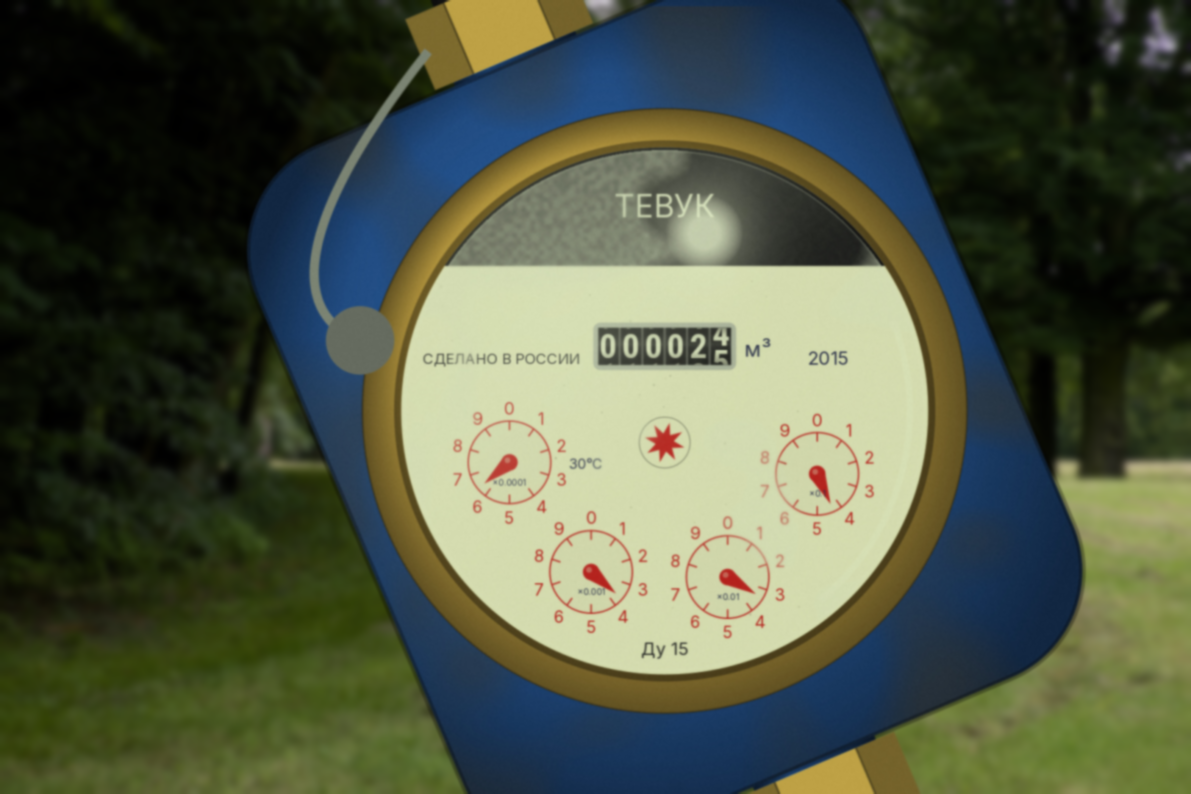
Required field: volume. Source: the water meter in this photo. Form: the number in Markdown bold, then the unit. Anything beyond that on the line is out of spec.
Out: **24.4336** m³
